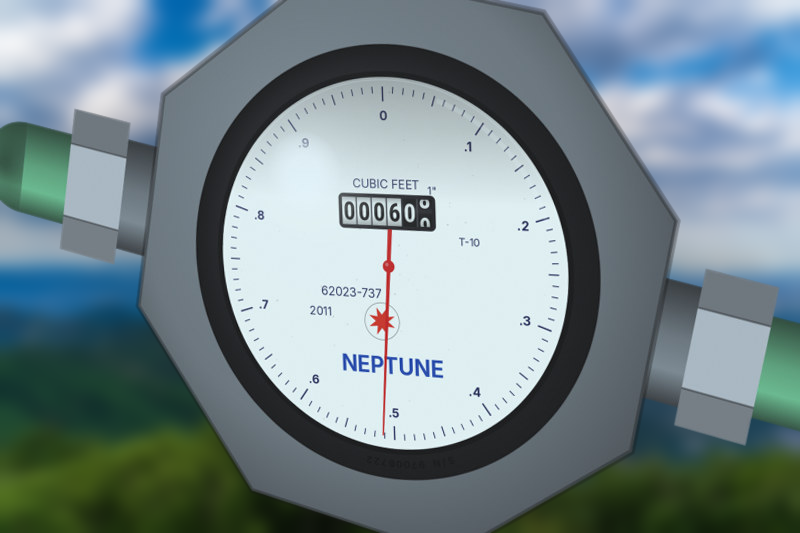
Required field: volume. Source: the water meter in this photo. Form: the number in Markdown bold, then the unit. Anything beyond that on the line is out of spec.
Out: **608.51** ft³
